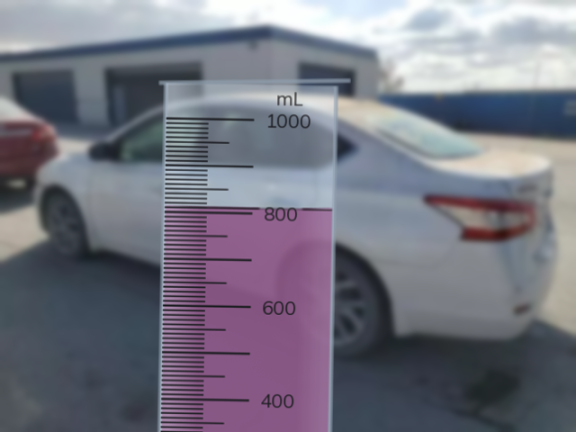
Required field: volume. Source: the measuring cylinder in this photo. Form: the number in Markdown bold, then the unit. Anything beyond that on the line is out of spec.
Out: **810** mL
